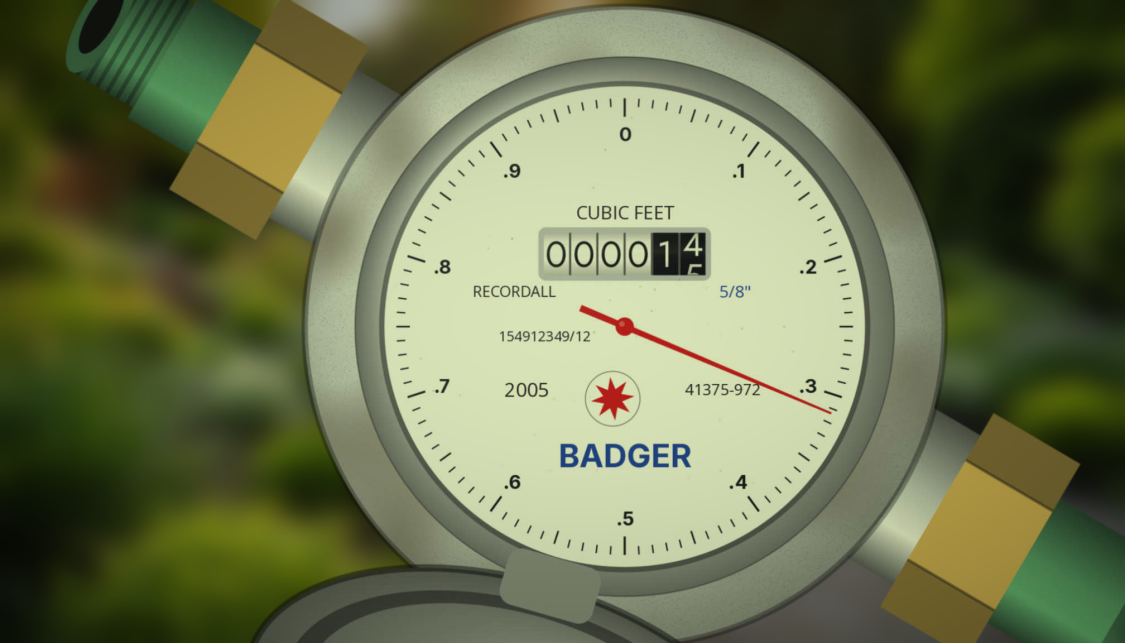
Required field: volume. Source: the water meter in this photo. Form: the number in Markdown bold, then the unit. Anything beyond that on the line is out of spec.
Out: **14.31** ft³
